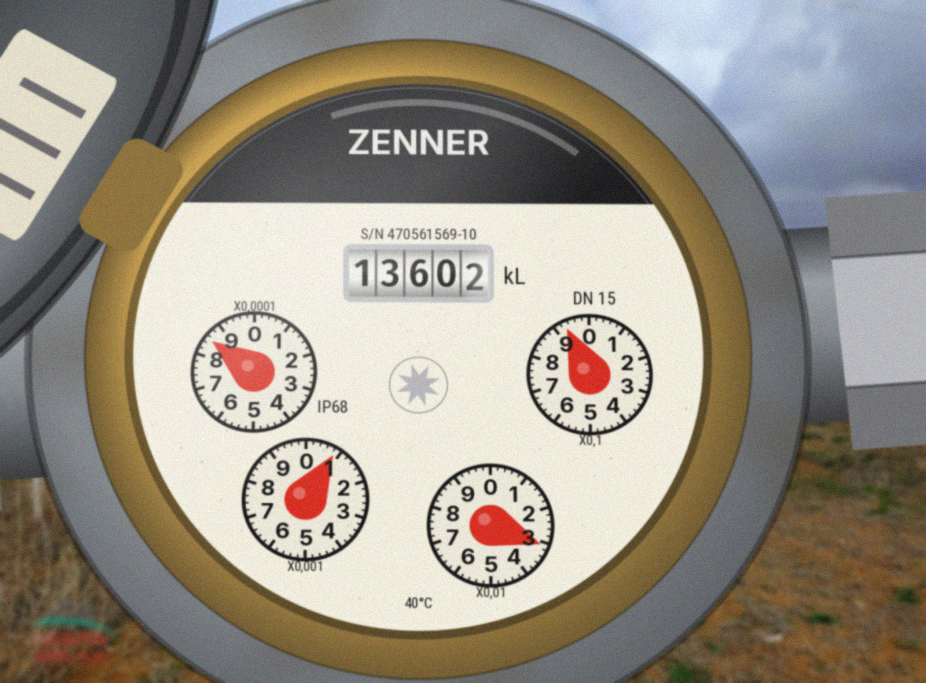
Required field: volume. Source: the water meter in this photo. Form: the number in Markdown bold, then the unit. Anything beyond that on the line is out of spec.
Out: **13601.9308** kL
